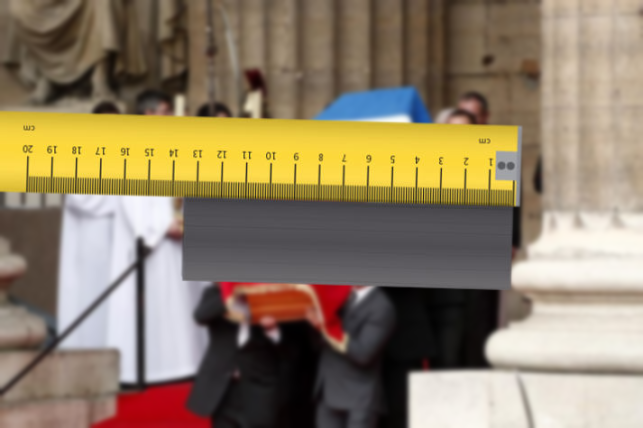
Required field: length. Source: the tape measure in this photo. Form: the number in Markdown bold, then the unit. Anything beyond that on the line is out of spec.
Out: **13.5** cm
